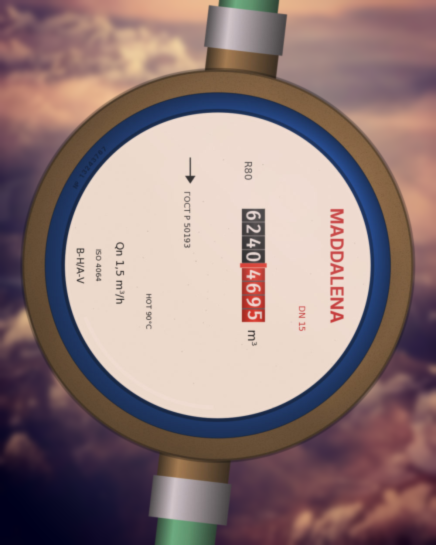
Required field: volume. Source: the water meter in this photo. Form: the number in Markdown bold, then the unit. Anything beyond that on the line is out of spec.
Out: **6240.4695** m³
